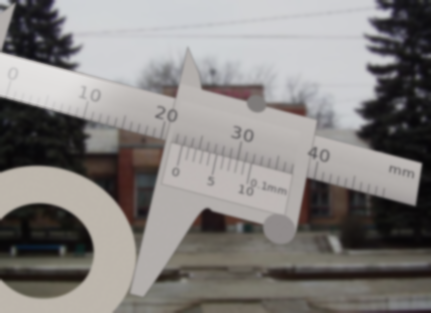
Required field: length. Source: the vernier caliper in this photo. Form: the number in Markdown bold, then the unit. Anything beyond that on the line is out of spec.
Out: **22.8** mm
